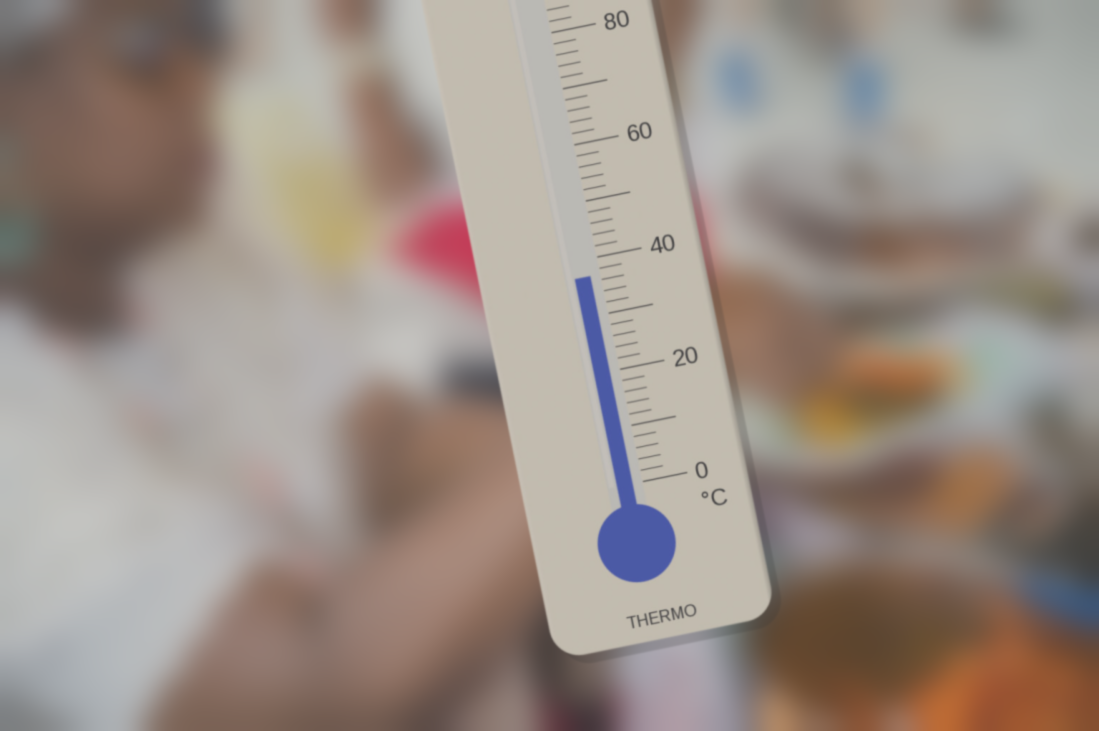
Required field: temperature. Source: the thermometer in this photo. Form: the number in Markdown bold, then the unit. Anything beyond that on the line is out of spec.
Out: **37** °C
